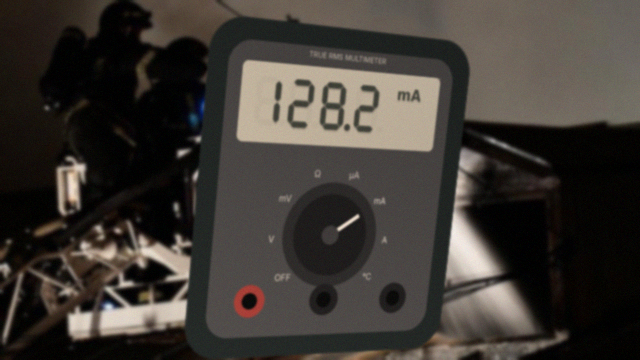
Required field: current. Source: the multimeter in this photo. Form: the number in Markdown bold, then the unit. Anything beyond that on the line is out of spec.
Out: **128.2** mA
